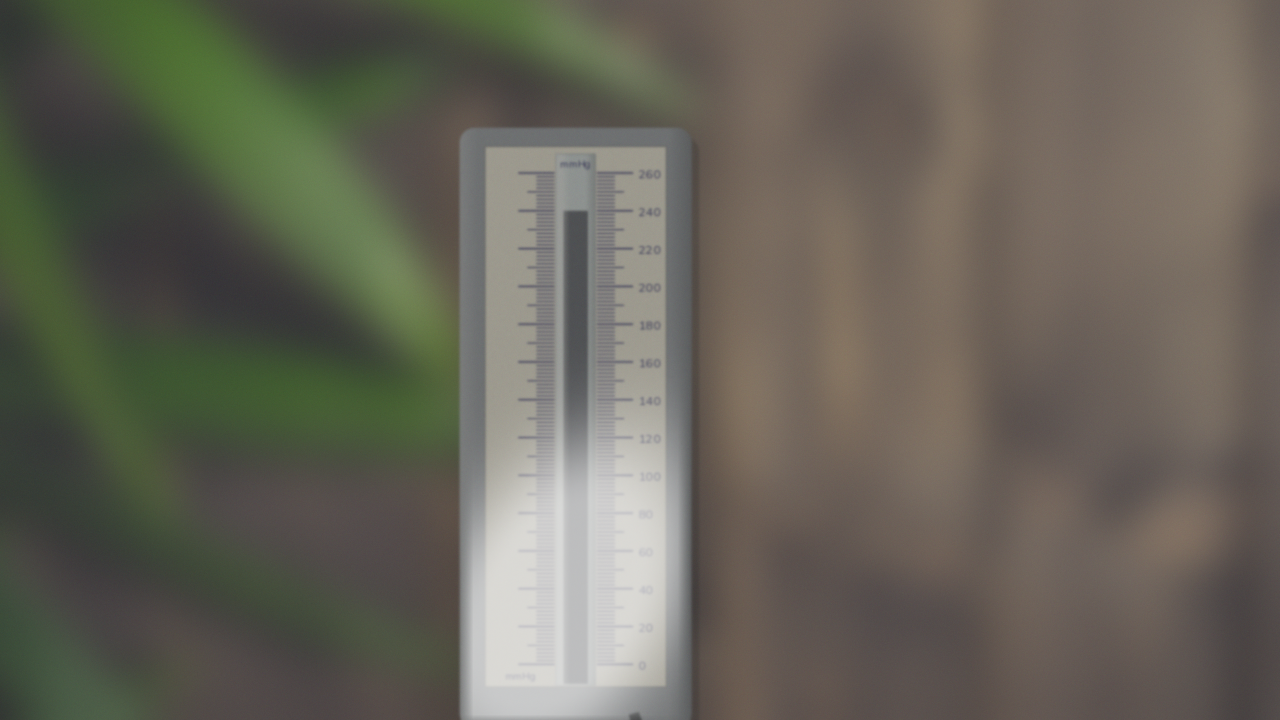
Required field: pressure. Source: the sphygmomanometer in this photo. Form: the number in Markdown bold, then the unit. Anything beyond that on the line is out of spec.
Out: **240** mmHg
